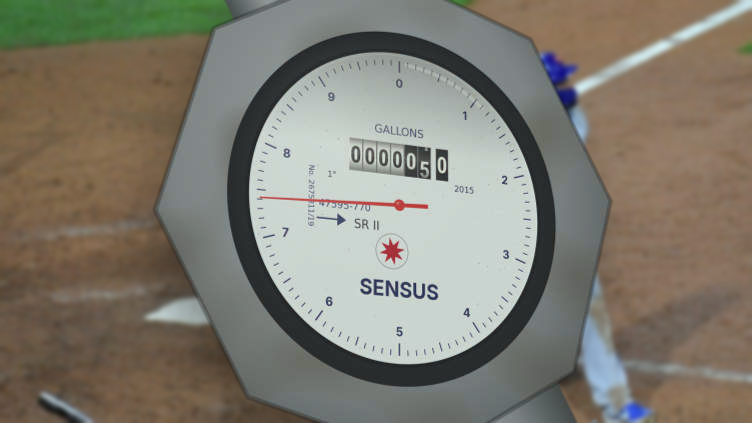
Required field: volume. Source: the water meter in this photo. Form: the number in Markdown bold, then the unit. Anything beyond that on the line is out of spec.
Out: **47.4** gal
